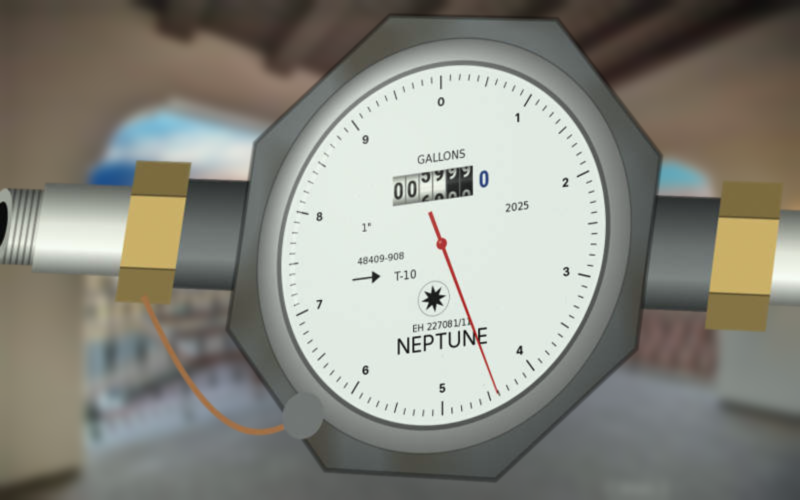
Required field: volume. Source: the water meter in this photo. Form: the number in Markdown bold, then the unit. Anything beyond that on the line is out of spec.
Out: **59994.4** gal
